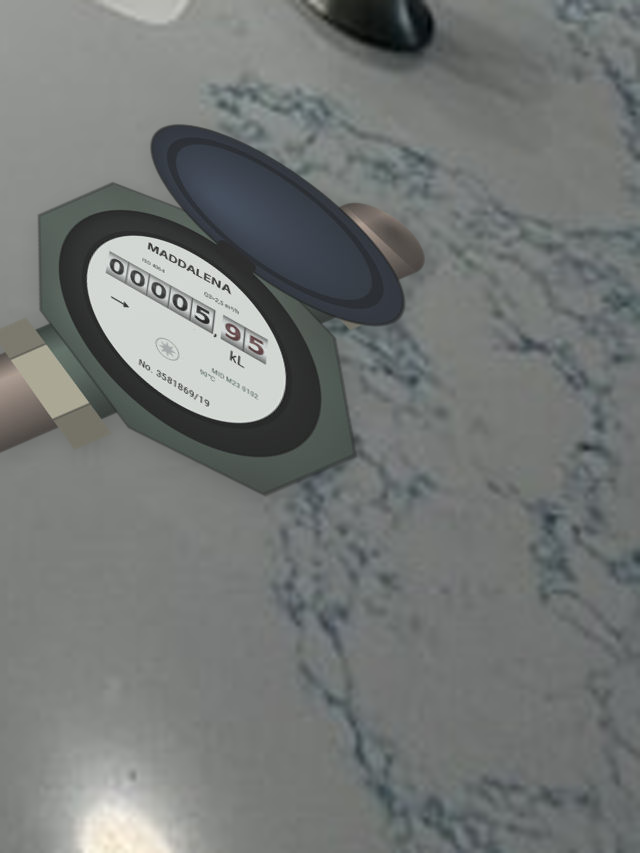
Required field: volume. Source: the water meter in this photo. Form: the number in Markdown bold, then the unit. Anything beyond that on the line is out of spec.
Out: **5.95** kL
